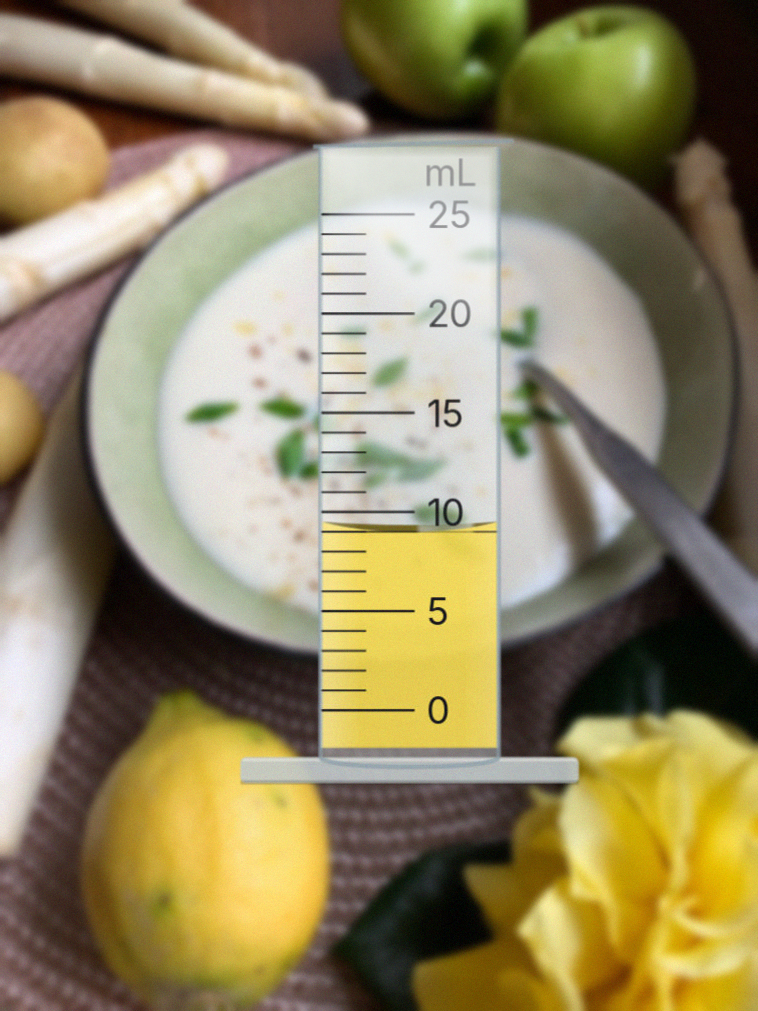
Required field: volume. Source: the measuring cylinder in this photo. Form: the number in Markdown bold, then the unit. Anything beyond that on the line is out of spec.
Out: **9** mL
